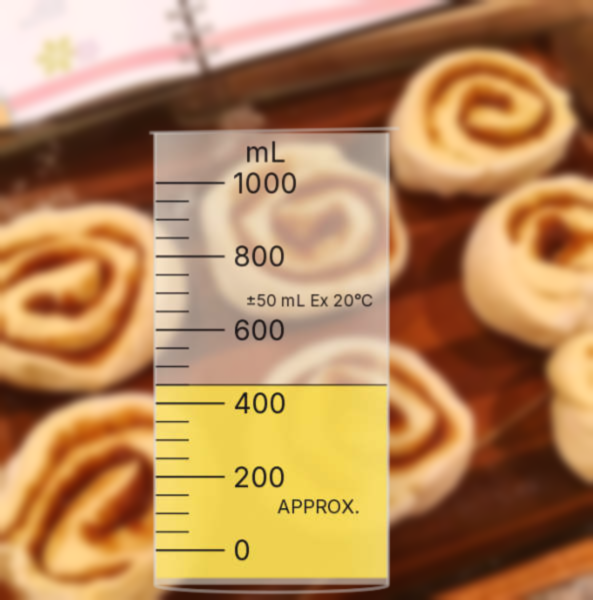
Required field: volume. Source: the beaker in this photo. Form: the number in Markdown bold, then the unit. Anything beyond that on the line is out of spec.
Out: **450** mL
